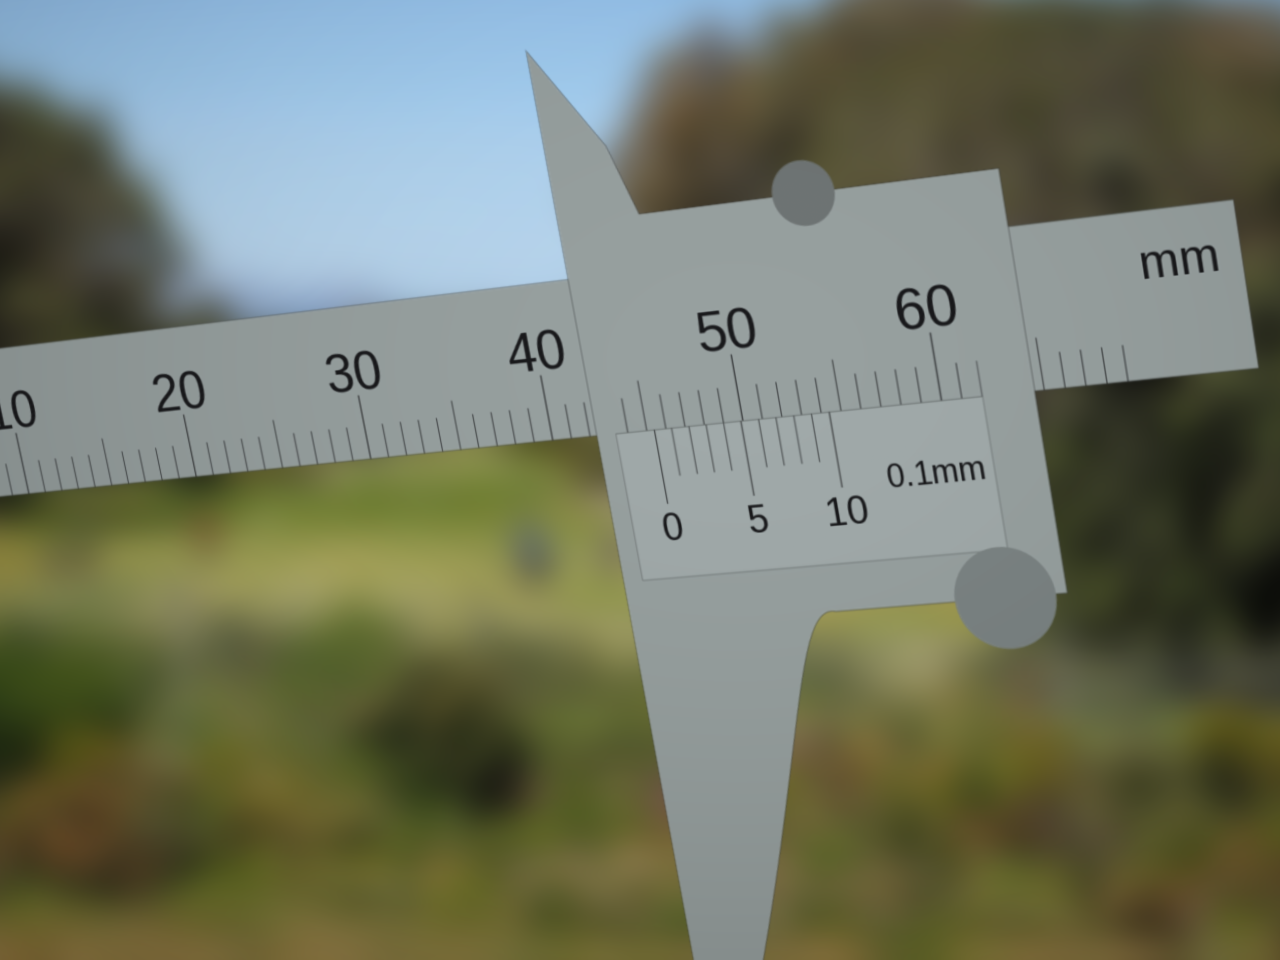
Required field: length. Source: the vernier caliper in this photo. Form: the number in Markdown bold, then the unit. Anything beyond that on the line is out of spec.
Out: **45.4** mm
